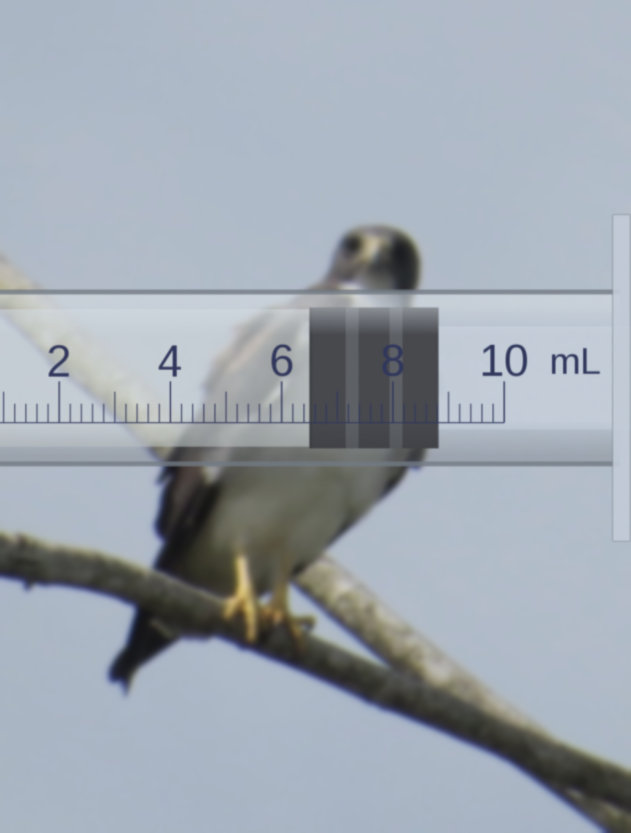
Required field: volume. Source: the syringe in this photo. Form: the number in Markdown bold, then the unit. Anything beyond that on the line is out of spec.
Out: **6.5** mL
